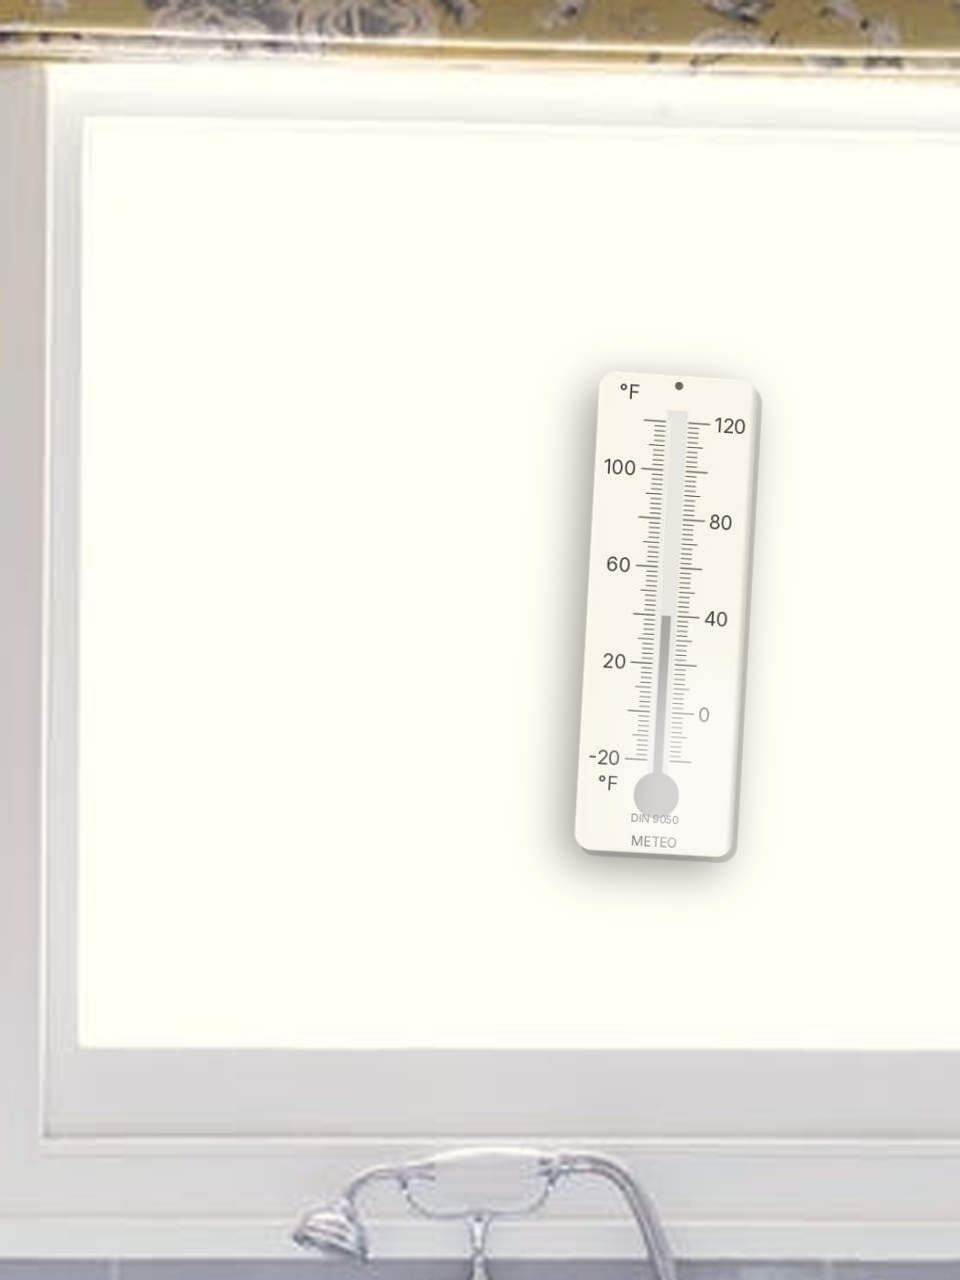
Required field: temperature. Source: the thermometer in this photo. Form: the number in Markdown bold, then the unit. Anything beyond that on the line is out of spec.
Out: **40** °F
